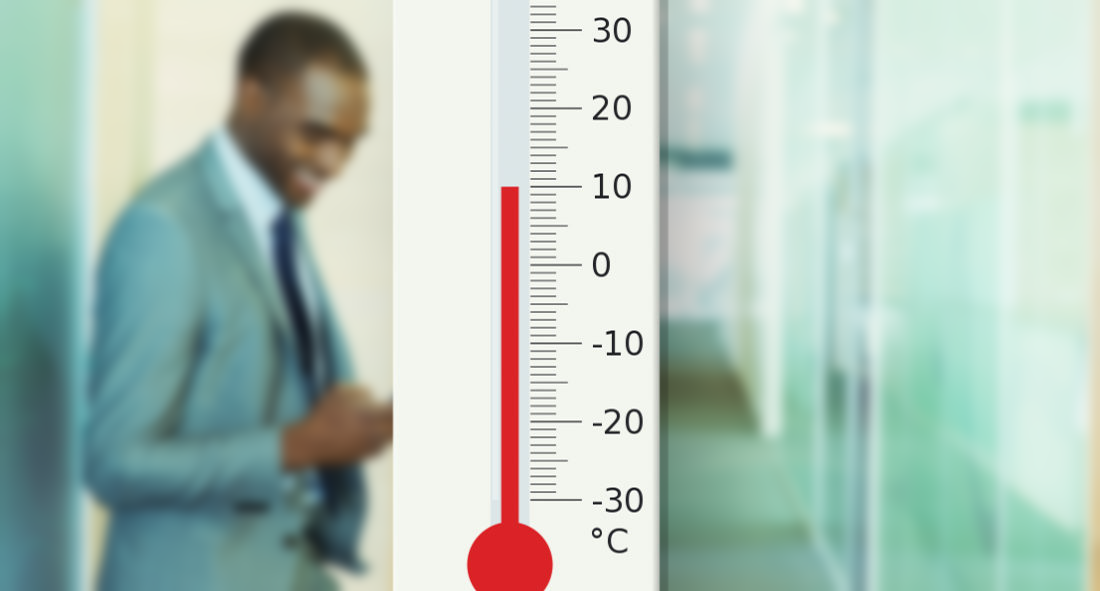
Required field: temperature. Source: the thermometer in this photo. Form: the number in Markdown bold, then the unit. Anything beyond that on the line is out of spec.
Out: **10** °C
